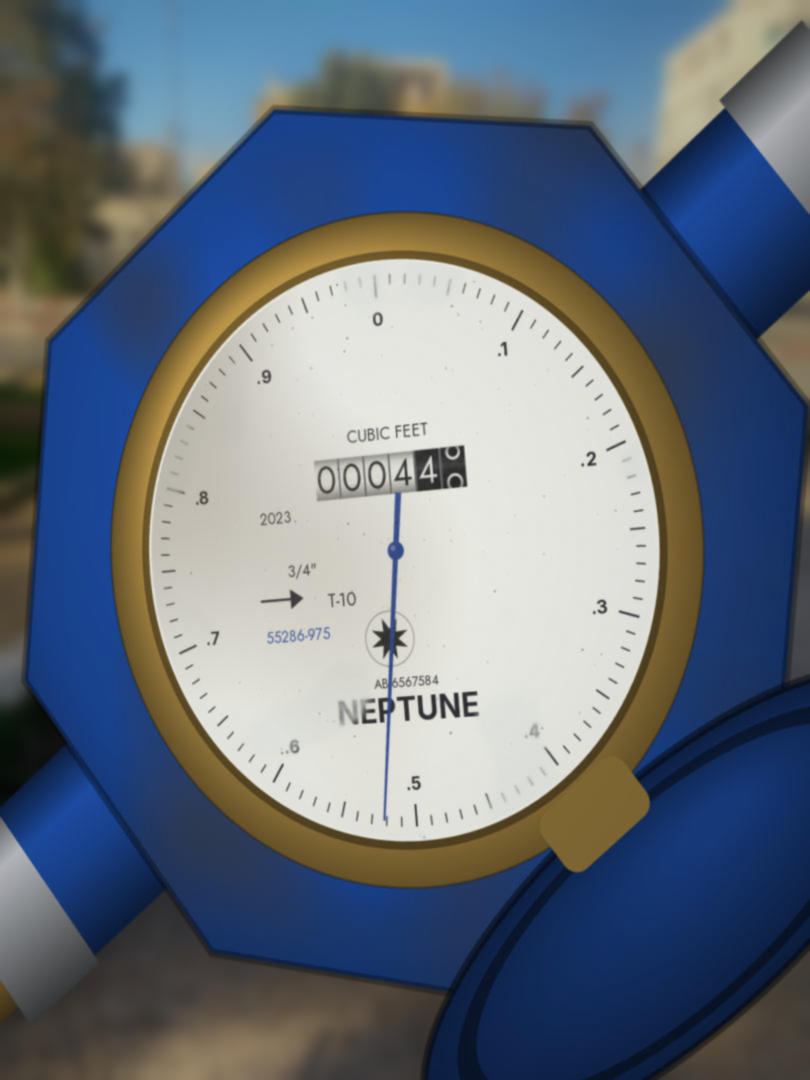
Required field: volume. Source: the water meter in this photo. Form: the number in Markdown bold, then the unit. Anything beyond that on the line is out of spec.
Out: **448.52** ft³
